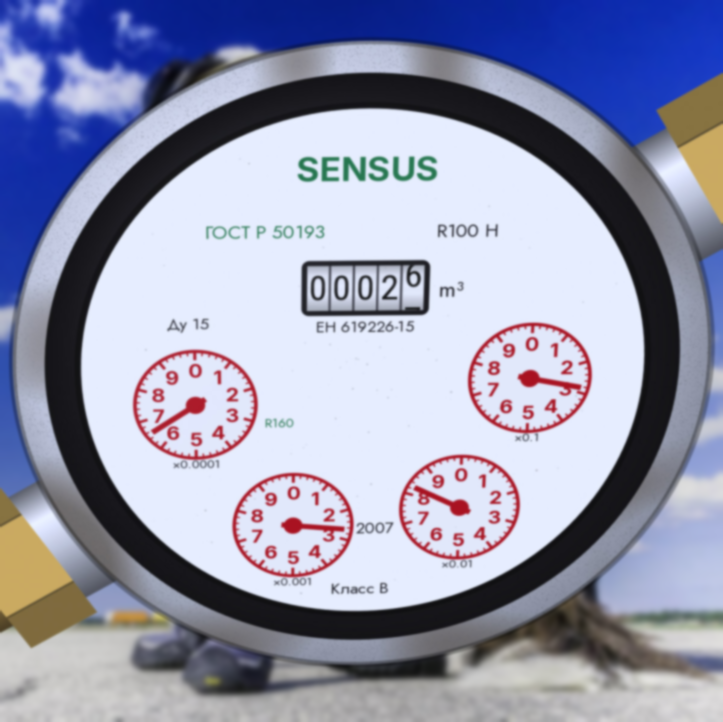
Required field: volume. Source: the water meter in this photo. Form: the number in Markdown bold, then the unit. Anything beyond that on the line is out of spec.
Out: **26.2826** m³
